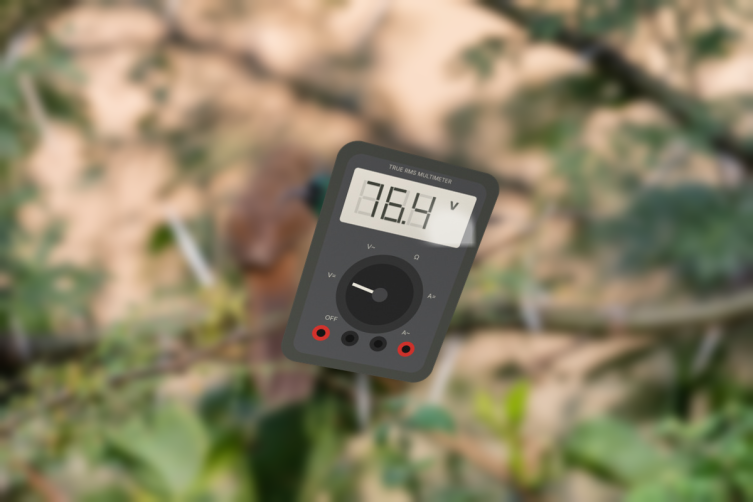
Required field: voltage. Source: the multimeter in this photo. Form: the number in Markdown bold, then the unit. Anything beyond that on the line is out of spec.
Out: **76.4** V
